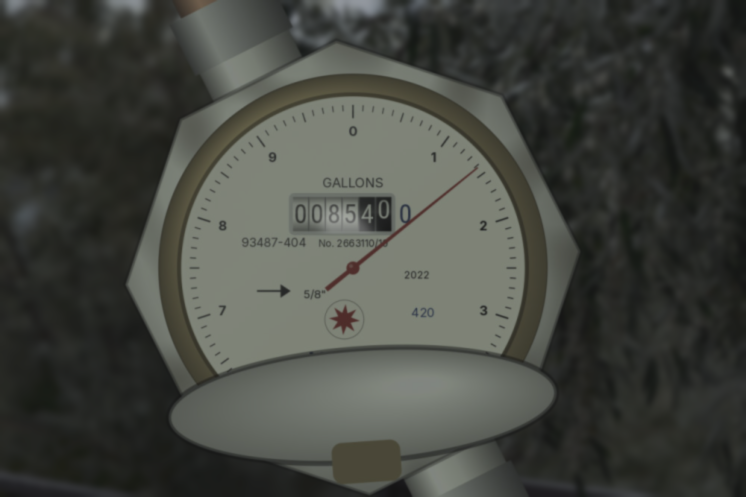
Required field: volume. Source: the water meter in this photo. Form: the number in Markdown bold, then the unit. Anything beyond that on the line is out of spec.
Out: **85401.4** gal
